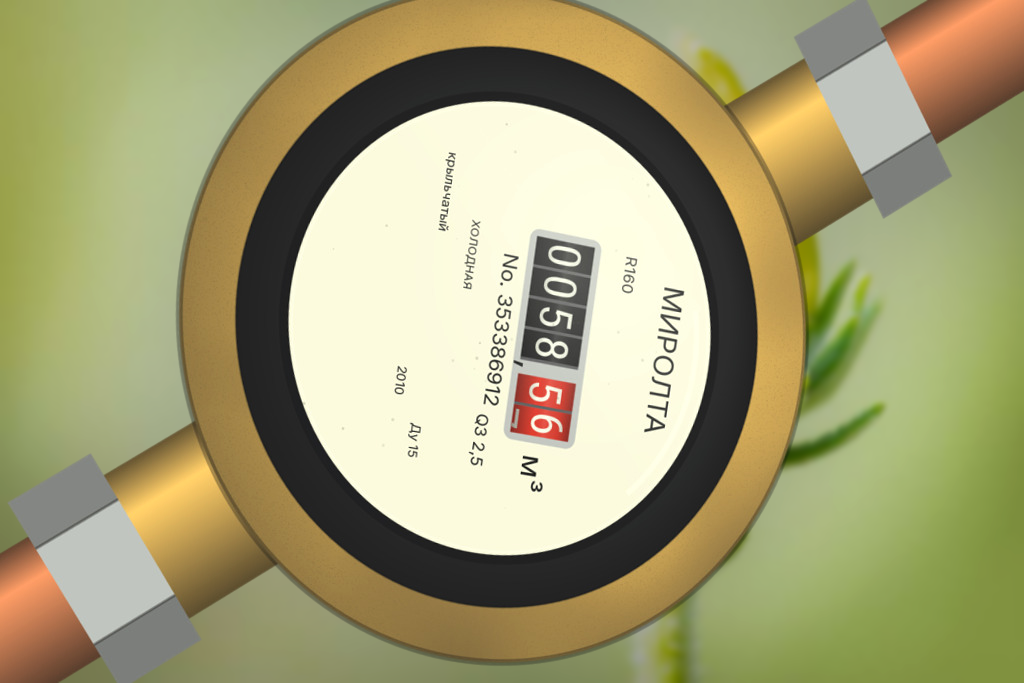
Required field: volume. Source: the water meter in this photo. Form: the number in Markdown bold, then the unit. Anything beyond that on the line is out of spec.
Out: **58.56** m³
